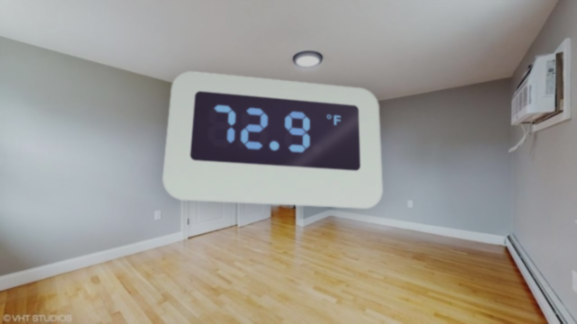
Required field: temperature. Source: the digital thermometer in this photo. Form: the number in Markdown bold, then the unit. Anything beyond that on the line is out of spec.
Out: **72.9** °F
